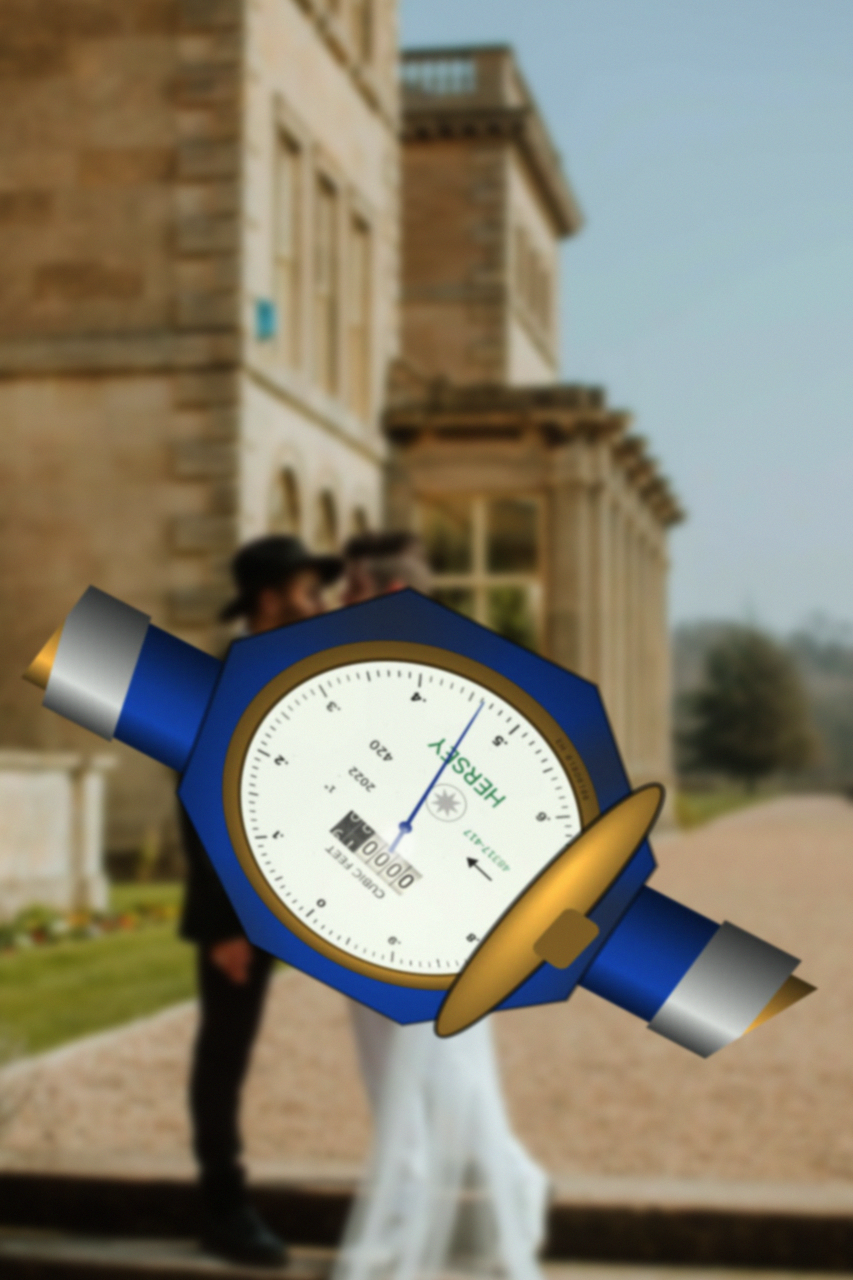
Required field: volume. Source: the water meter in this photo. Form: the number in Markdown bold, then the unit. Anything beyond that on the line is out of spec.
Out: **19.46** ft³
